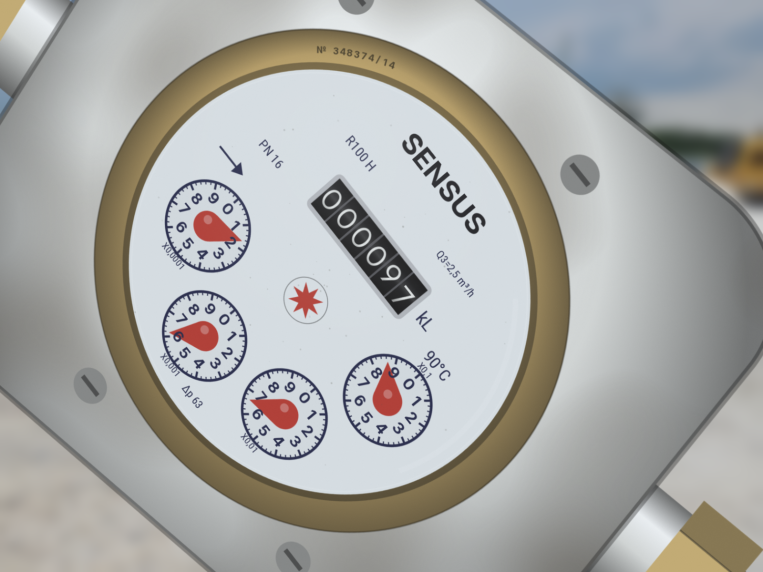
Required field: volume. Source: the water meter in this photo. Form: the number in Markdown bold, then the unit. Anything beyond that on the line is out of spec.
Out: **96.8661** kL
